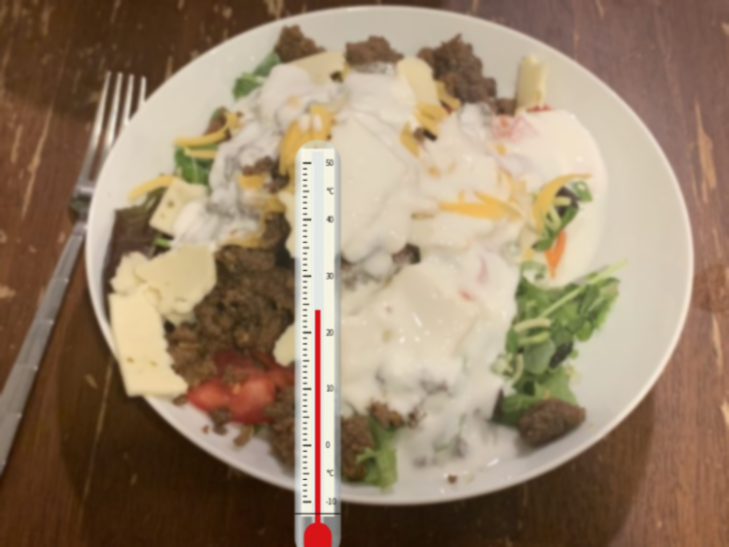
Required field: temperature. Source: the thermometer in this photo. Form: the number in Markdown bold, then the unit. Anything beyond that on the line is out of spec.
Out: **24** °C
